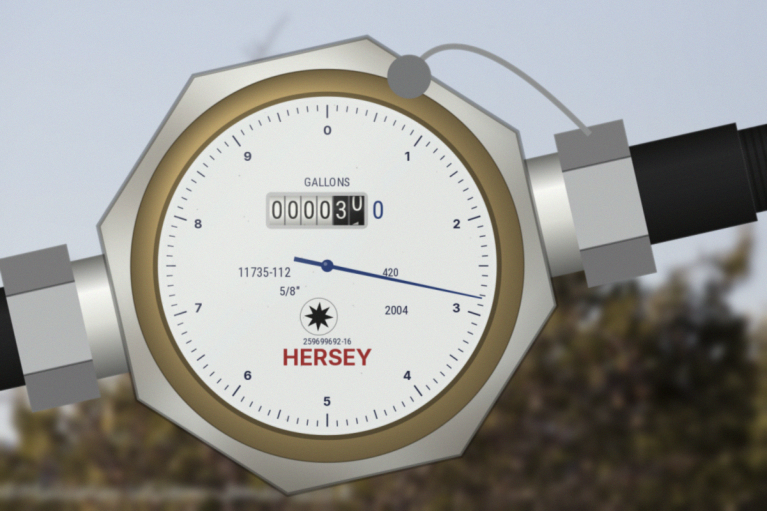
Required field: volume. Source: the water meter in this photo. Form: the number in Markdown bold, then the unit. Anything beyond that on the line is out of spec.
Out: **302.8** gal
